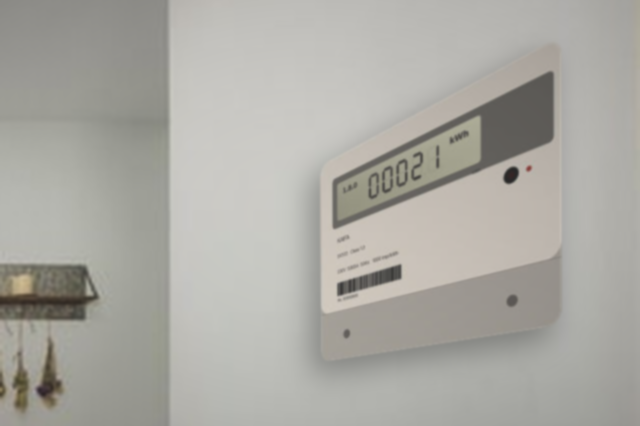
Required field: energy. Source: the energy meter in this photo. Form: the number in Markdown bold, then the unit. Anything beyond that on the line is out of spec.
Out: **21** kWh
